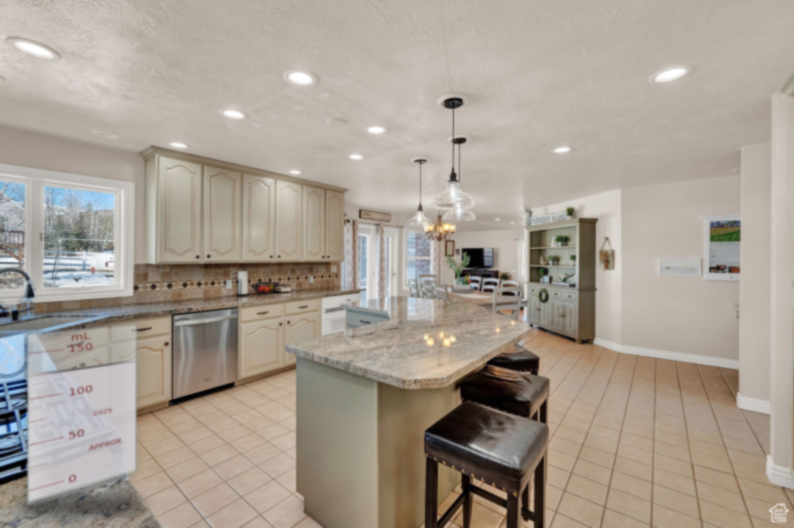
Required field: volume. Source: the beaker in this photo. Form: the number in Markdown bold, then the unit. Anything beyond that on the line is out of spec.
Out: **125** mL
